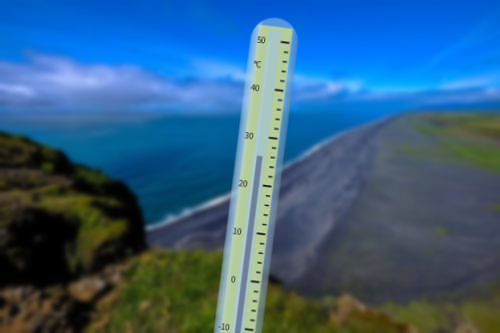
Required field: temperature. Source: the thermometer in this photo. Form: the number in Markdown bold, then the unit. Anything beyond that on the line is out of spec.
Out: **26** °C
